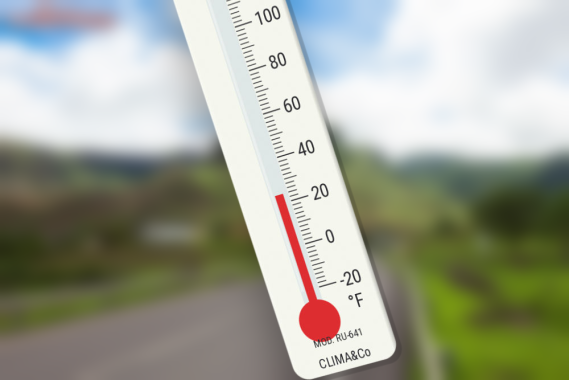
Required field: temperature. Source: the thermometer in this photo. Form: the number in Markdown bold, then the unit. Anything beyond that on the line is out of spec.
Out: **24** °F
